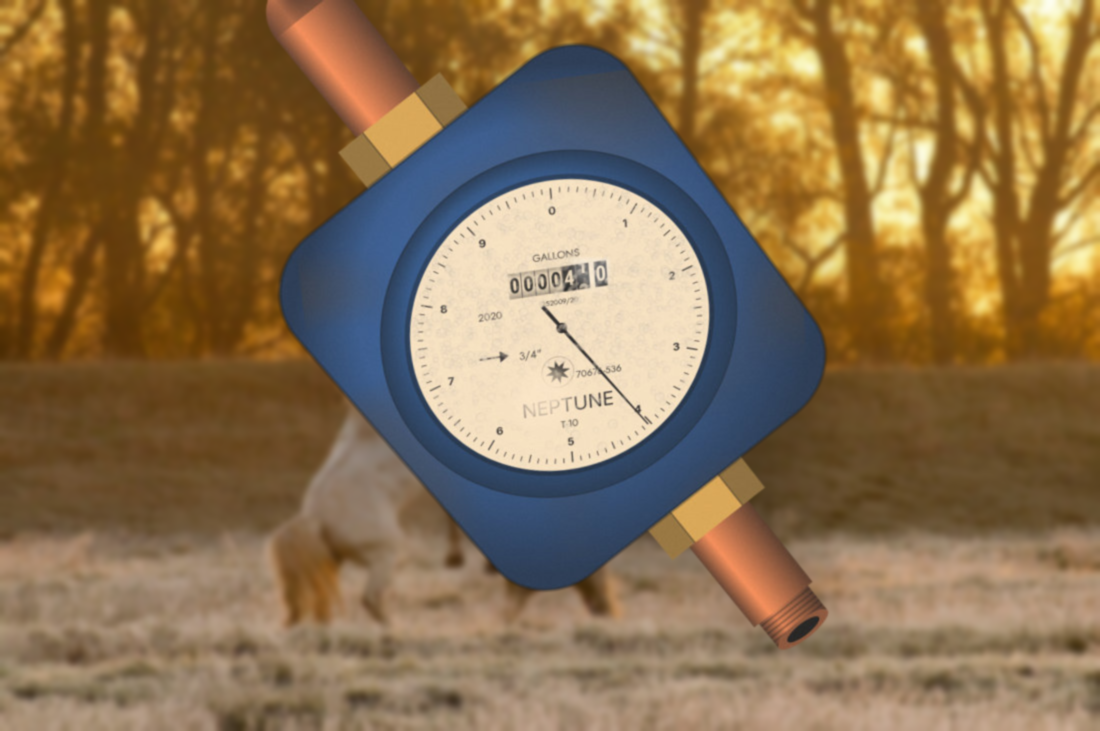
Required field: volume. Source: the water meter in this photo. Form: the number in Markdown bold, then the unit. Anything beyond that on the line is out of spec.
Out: **414.0** gal
